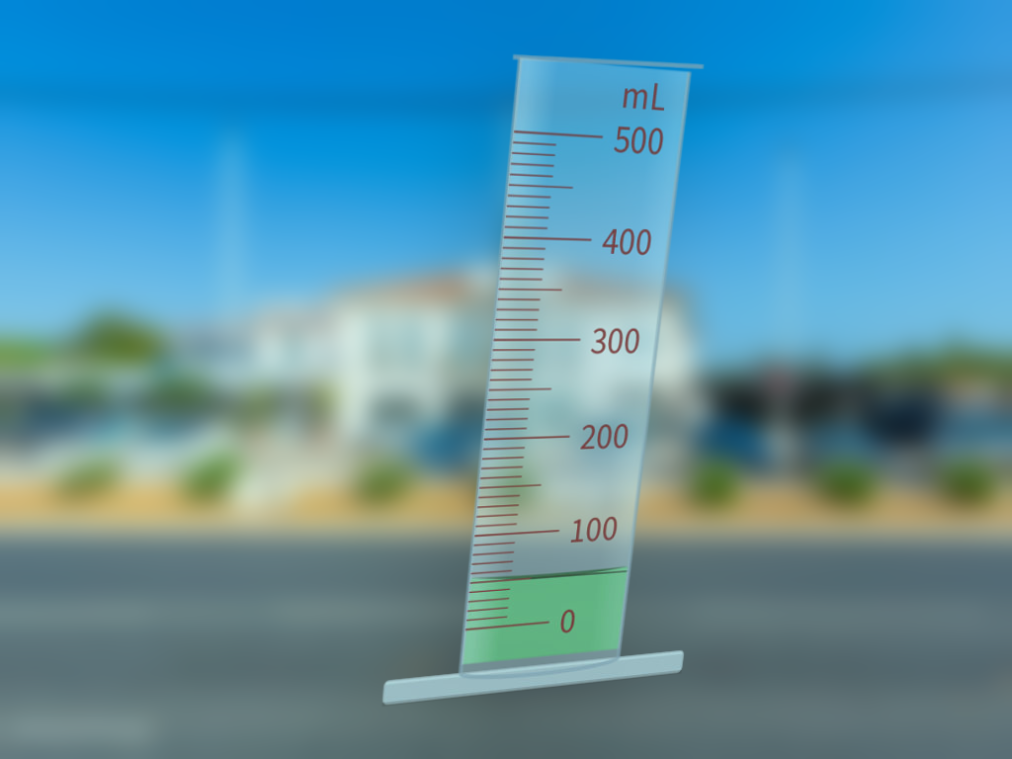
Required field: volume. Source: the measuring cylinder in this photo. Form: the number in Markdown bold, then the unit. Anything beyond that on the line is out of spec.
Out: **50** mL
